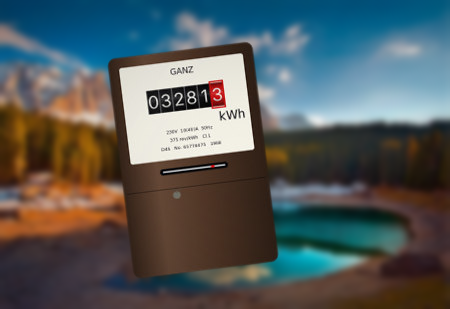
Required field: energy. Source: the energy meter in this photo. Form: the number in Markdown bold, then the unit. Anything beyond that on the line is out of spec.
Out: **3281.3** kWh
